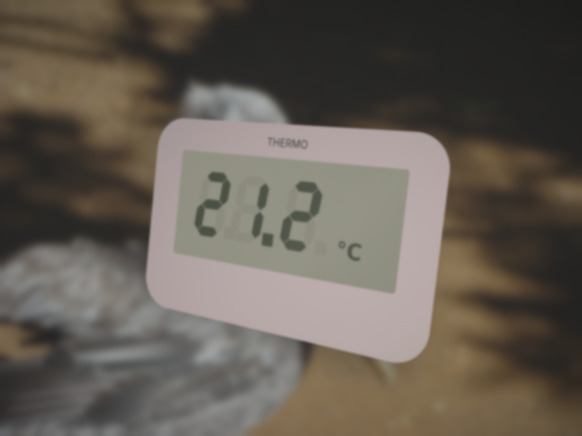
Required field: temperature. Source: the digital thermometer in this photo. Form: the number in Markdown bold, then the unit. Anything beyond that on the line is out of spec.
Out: **21.2** °C
